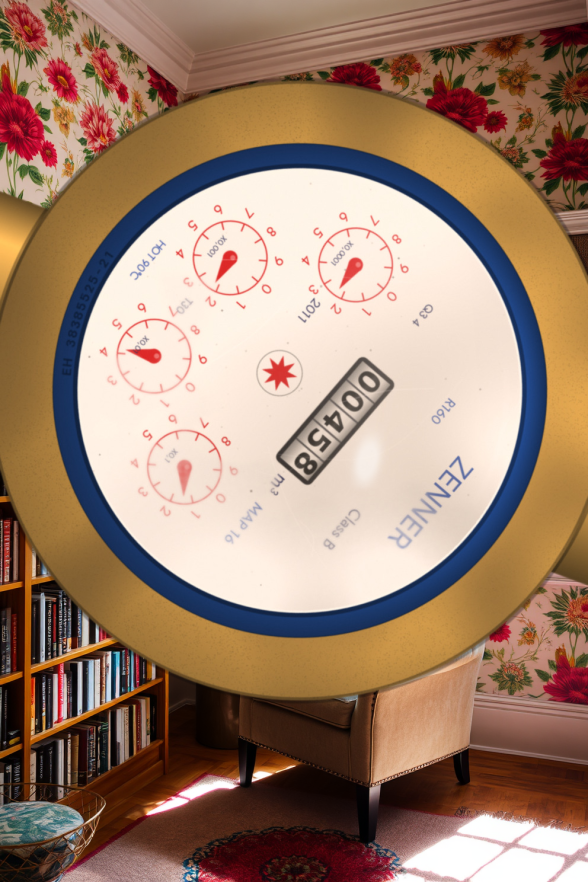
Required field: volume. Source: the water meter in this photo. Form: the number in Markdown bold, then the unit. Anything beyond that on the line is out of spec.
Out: **458.1422** m³
